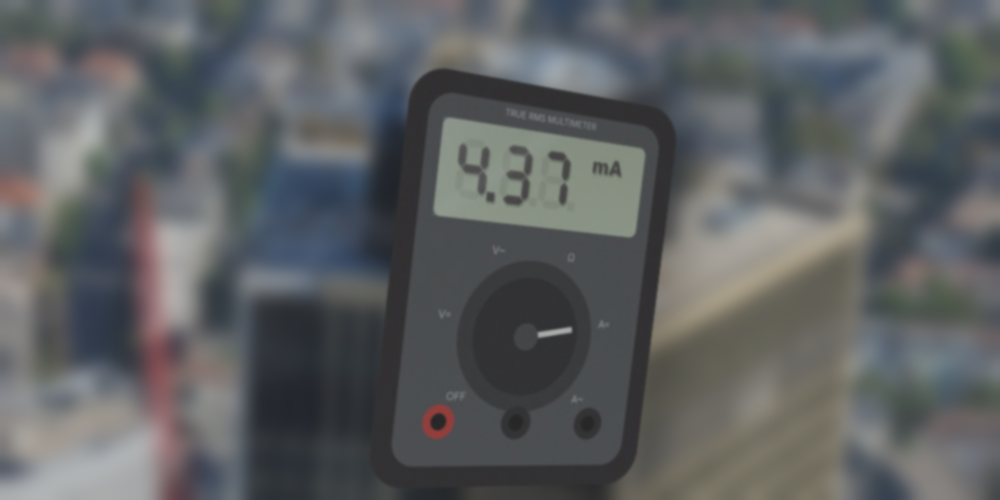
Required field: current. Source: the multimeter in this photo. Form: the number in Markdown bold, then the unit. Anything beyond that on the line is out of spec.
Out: **4.37** mA
